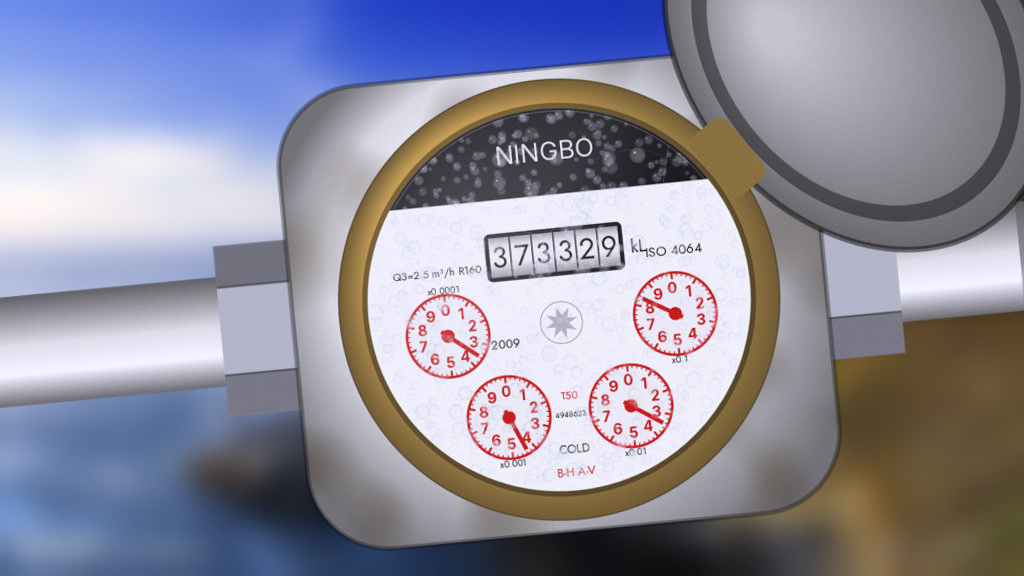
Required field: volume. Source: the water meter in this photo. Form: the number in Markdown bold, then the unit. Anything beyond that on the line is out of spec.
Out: **373329.8343** kL
